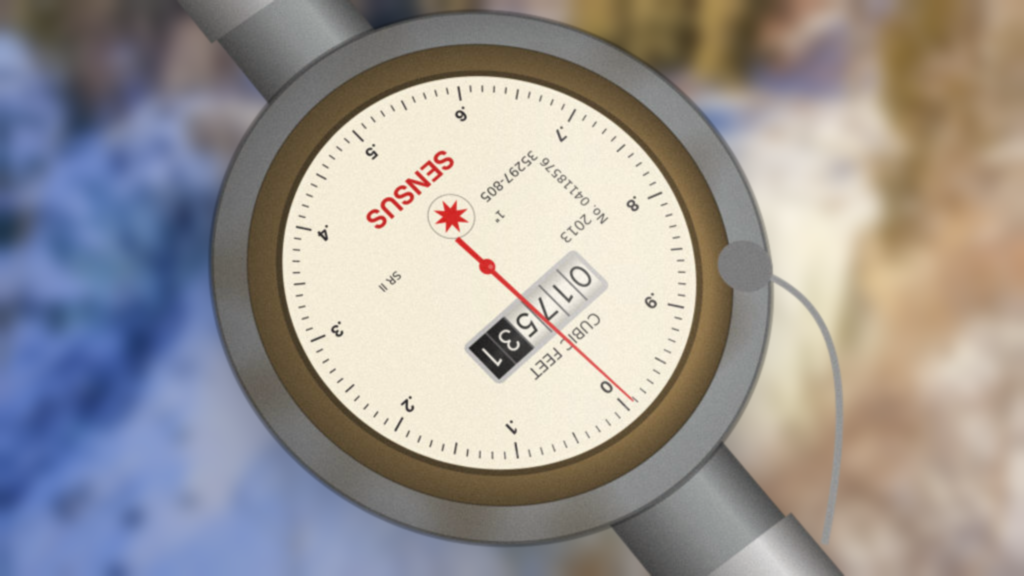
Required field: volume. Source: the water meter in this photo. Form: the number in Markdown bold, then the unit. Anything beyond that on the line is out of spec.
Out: **17530.99** ft³
